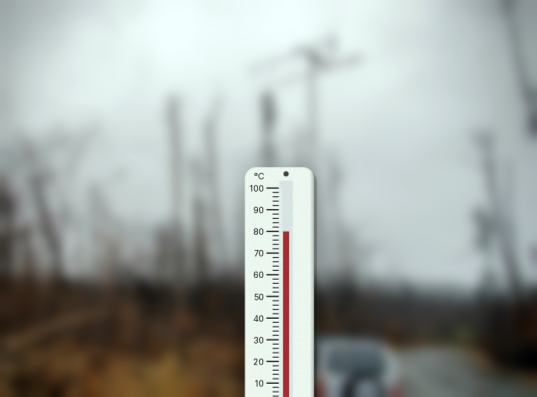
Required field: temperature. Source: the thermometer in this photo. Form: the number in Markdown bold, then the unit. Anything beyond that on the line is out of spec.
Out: **80** °C
